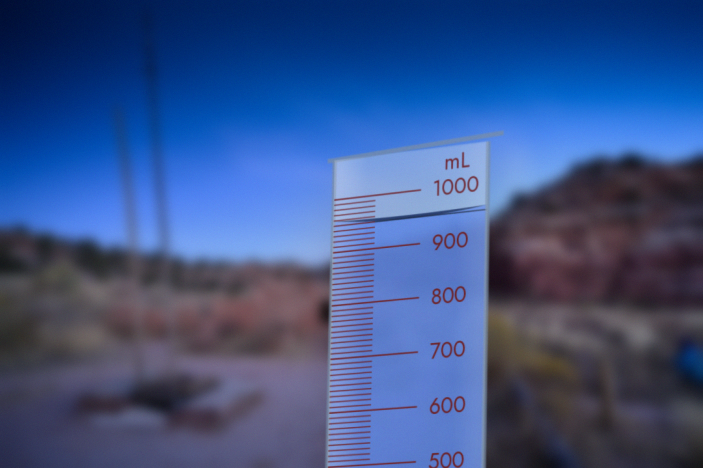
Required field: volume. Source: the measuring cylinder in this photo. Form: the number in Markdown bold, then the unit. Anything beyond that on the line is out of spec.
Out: **950** mL
